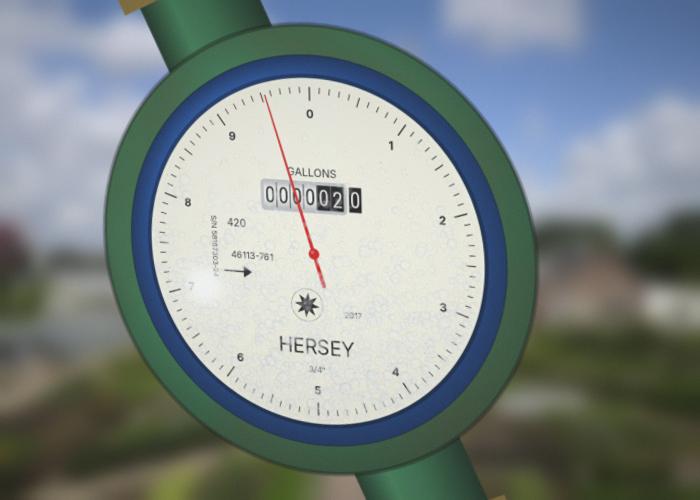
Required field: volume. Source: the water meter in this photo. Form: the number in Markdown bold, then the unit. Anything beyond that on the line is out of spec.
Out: **19.5** gal
